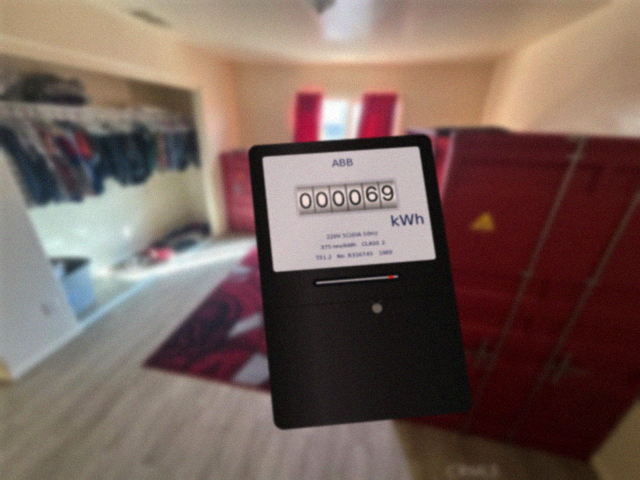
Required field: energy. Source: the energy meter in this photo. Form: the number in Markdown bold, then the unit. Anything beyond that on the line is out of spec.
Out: **69** kWh
